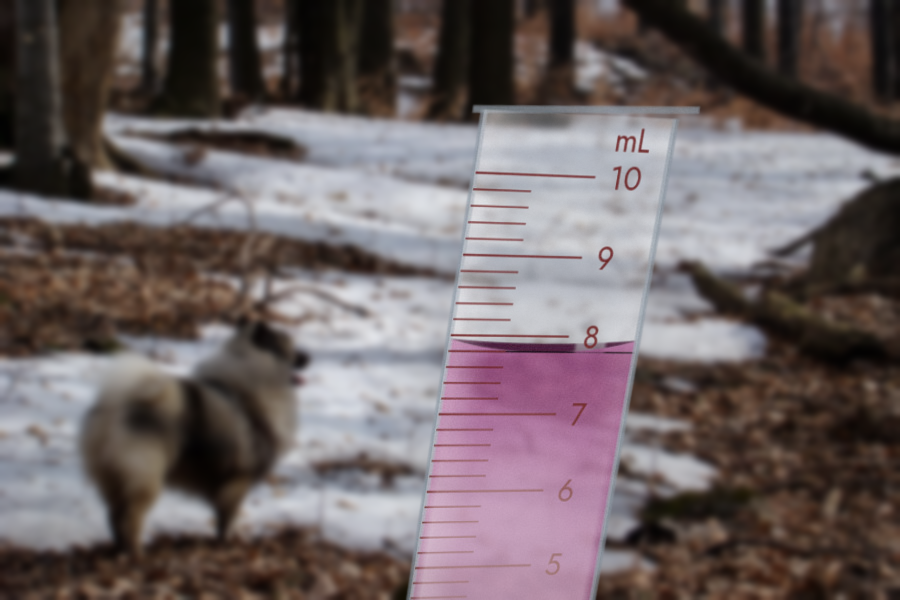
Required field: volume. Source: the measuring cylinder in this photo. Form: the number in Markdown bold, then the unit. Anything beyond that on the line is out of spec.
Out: **7.8** mL
